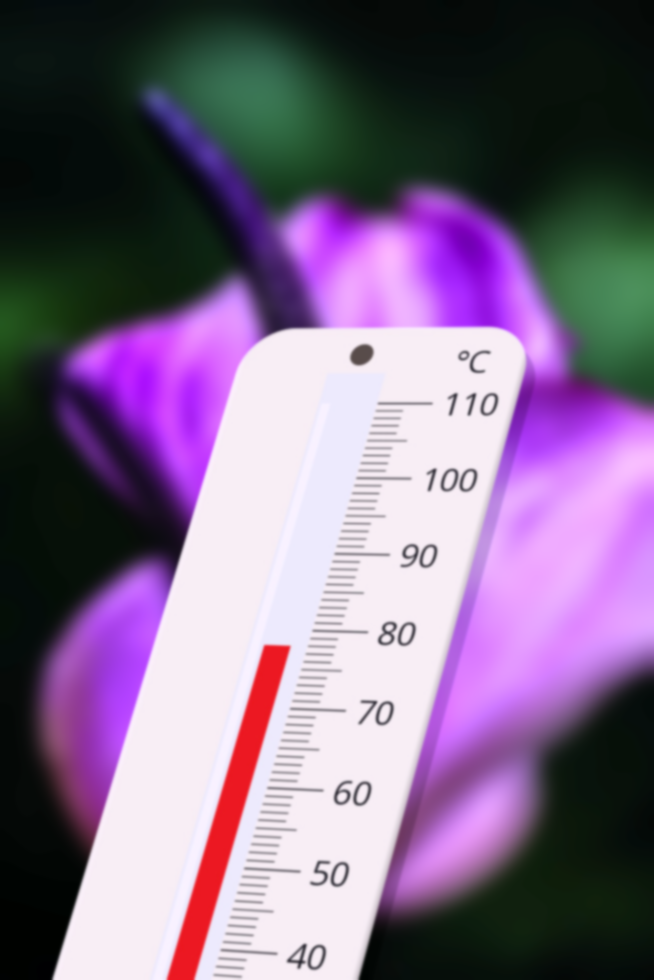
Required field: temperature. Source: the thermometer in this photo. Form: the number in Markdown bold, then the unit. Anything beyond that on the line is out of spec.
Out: **78** °C
